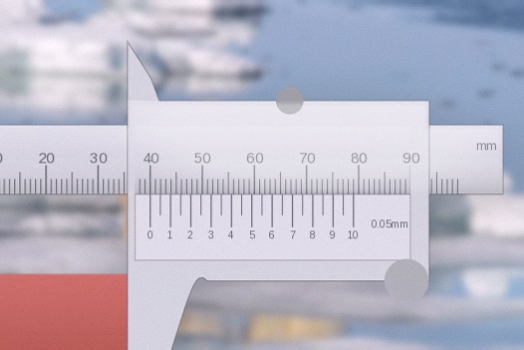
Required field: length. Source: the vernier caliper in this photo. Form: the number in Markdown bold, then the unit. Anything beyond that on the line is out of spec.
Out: **40.0** mm
